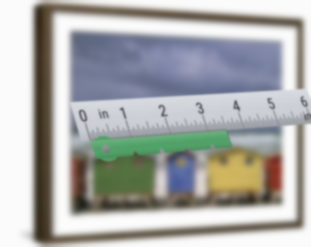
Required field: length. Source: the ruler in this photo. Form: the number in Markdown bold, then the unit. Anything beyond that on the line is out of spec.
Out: **3.5** in
